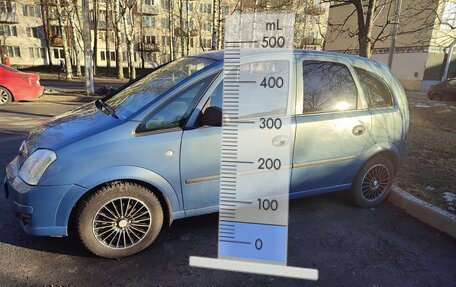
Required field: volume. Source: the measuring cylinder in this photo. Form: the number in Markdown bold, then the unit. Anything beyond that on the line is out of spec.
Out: **50** mL
